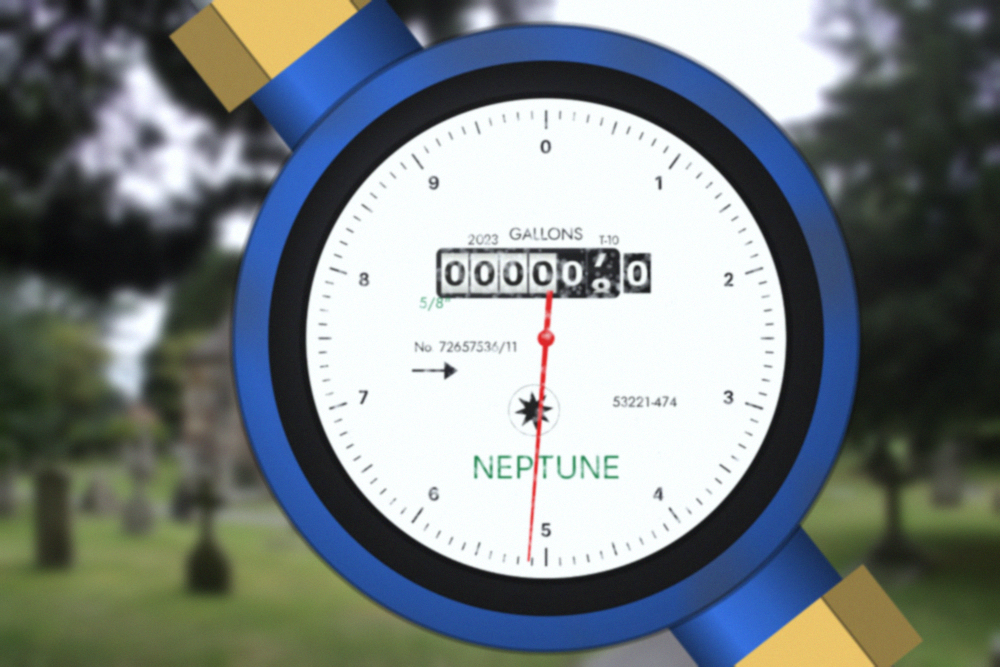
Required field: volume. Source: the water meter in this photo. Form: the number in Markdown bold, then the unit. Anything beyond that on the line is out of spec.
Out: **75.1** gal
